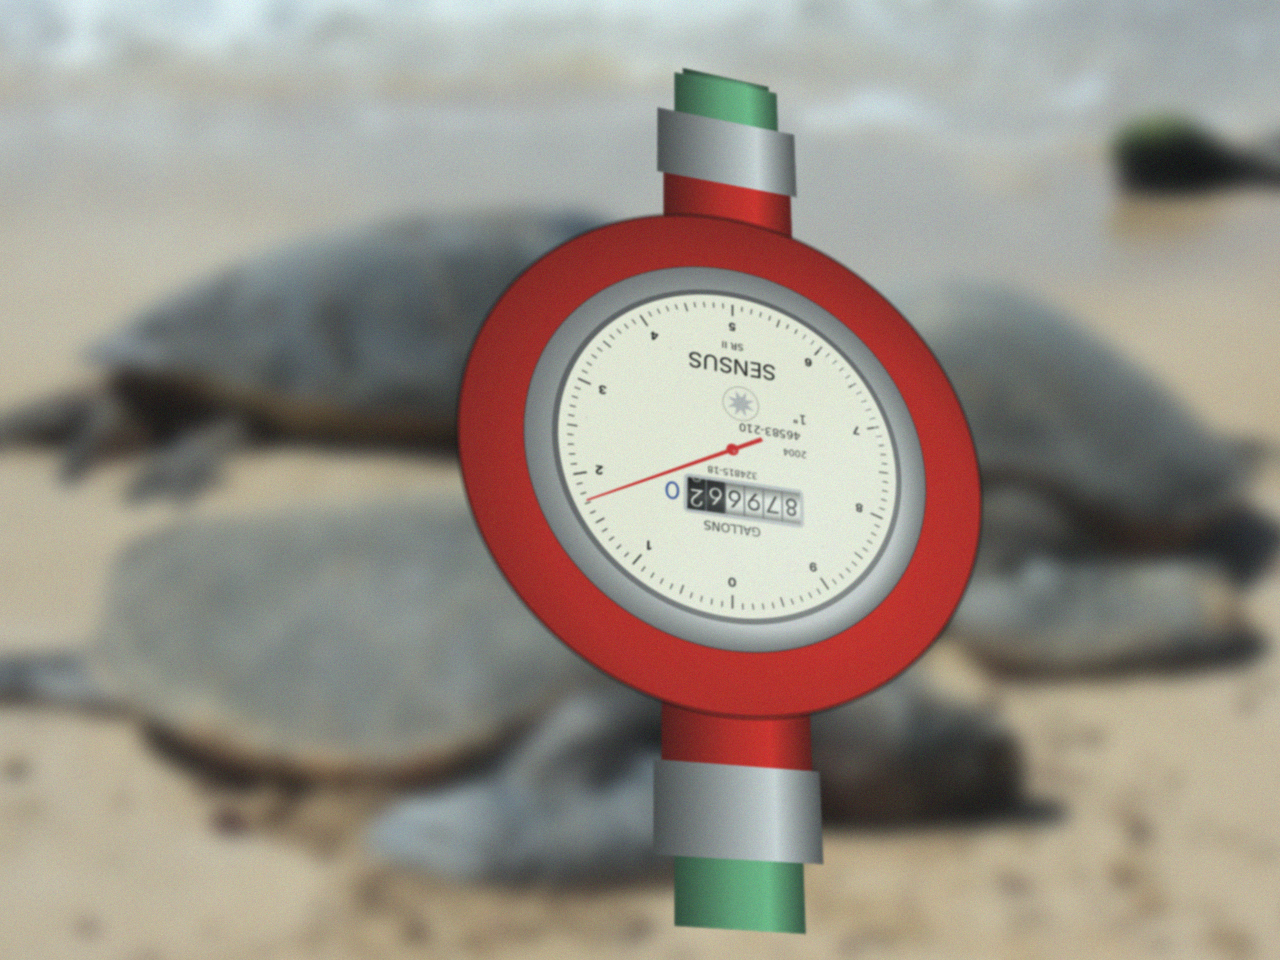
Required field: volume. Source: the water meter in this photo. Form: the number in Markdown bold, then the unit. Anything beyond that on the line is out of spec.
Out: **8796621.7** gal
